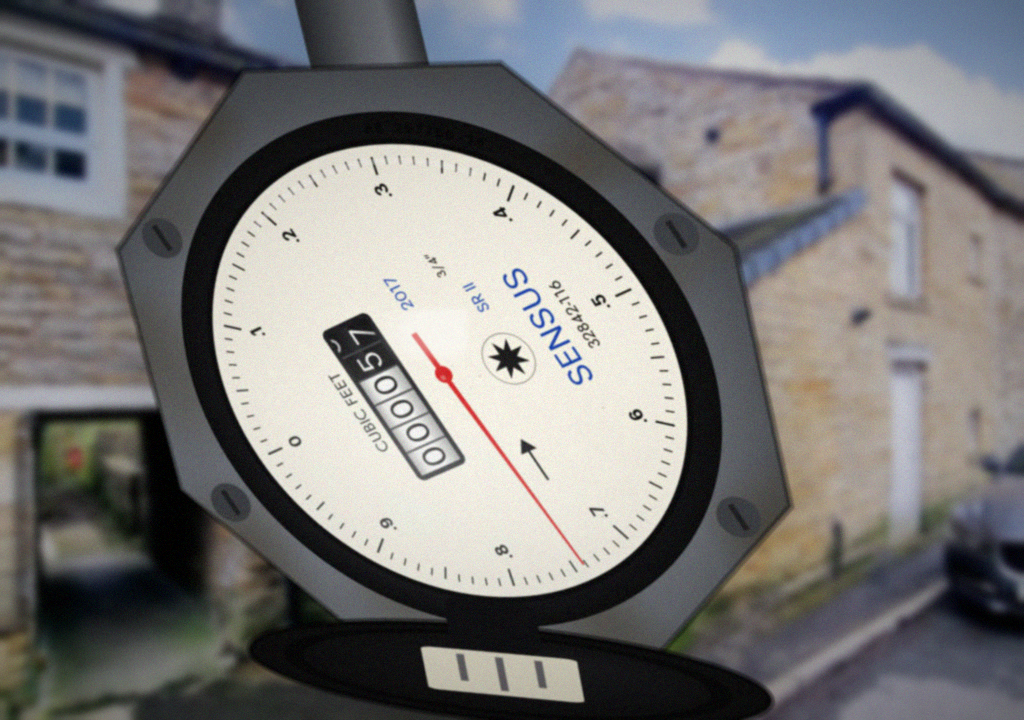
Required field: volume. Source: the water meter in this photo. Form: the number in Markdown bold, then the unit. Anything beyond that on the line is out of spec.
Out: **56.74** ft³
